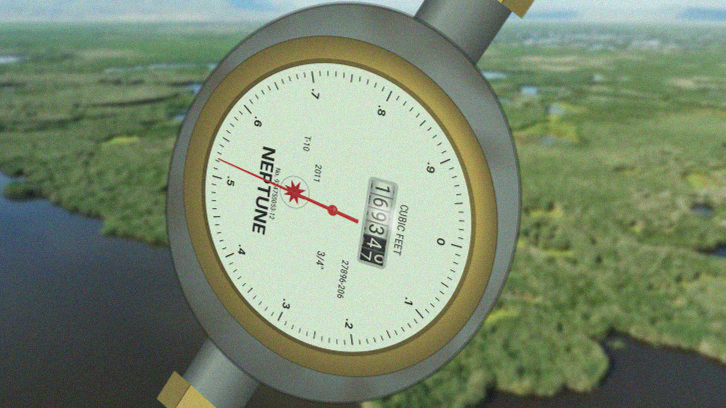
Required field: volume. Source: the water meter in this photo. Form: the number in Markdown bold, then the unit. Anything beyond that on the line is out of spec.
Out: **169346.52** ft³
